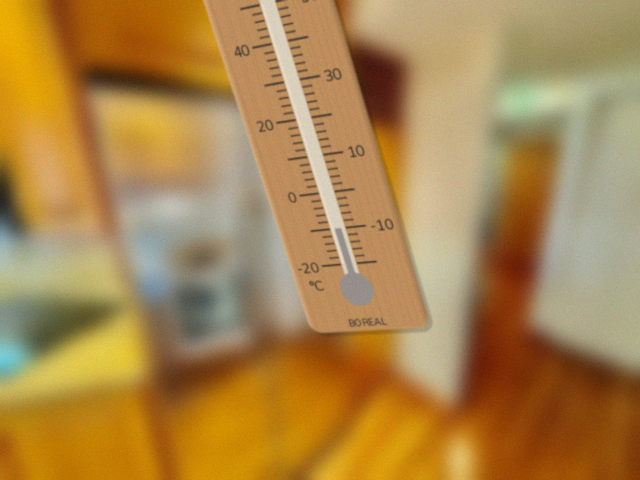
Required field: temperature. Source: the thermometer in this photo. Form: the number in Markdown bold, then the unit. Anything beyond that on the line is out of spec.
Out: **-10** °C
